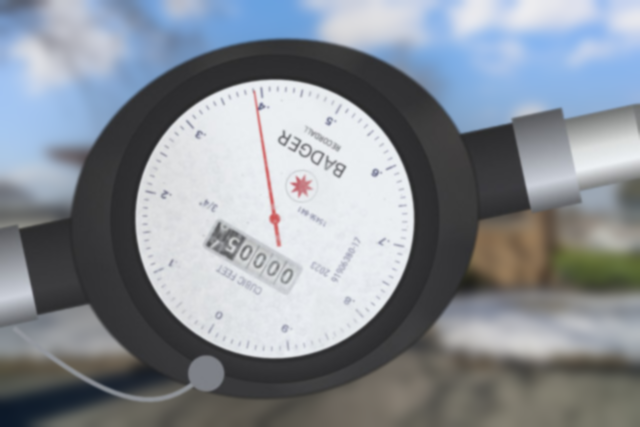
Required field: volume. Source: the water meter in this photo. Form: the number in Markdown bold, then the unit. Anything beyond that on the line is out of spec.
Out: **57.39** ft³
